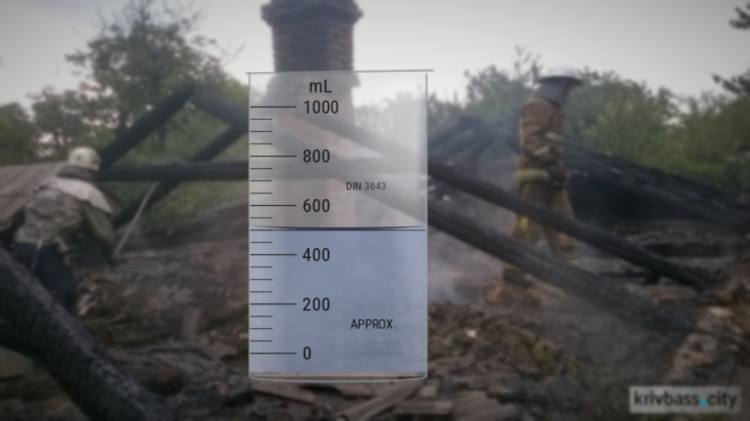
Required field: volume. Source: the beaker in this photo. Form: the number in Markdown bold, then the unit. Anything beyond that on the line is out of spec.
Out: **500** mL
